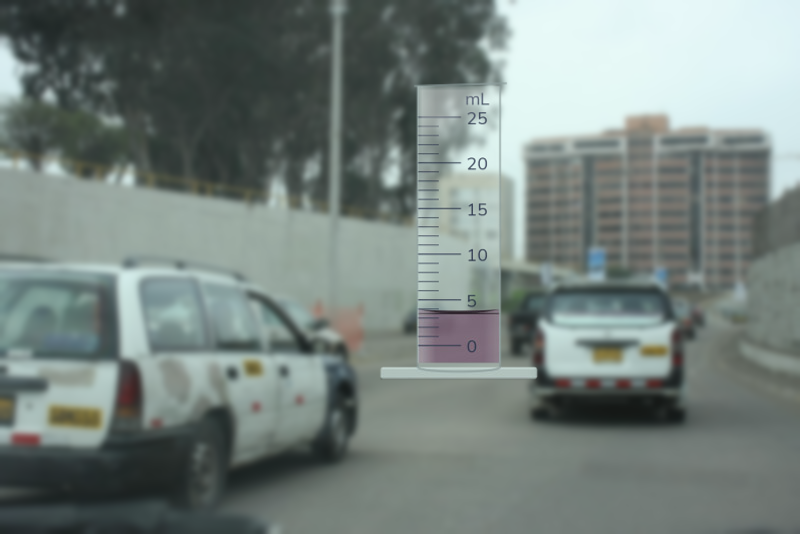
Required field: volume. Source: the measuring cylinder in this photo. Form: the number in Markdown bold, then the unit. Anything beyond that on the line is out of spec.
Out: **3.5** mL
